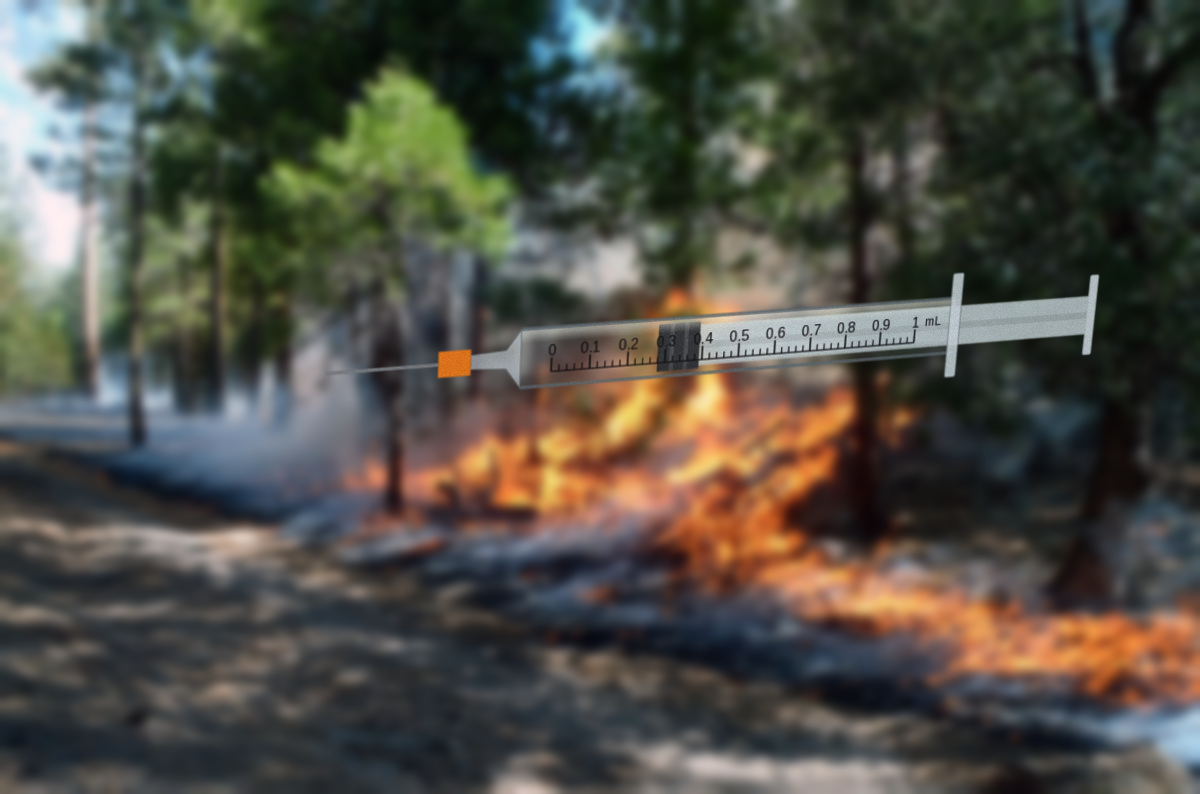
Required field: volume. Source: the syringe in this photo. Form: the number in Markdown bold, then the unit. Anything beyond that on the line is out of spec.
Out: **0.28** mL
